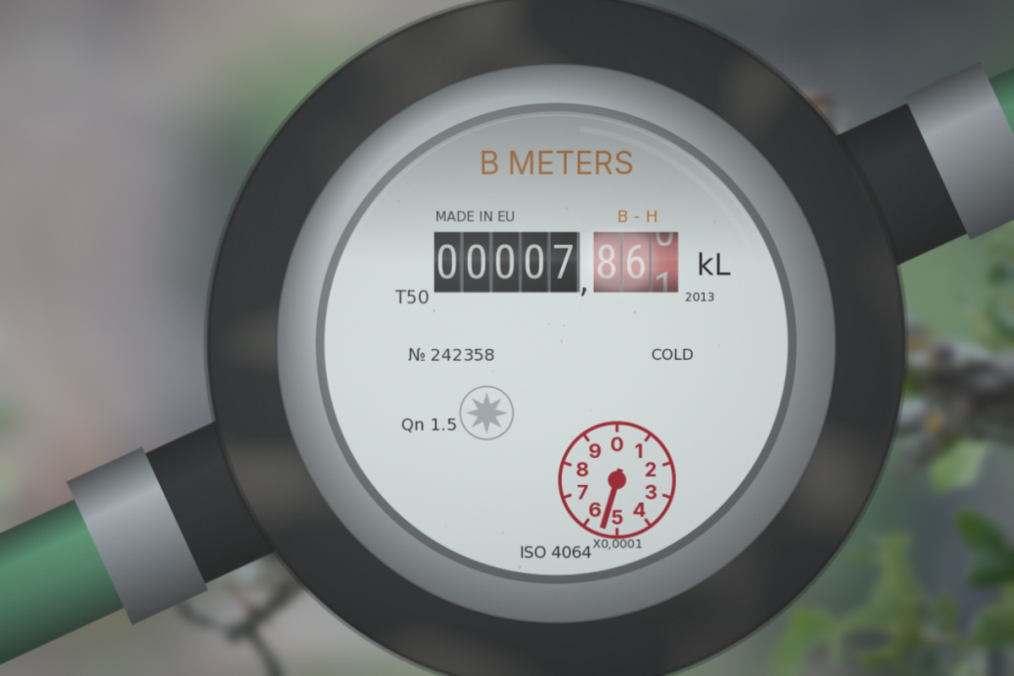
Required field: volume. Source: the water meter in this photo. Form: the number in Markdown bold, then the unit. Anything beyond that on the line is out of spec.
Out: **7.8605** kL
